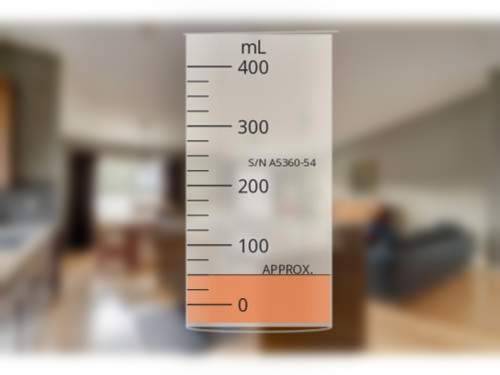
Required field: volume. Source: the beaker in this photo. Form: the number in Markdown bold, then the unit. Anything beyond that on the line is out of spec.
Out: **50** mL
